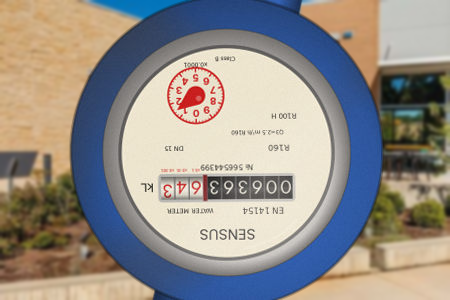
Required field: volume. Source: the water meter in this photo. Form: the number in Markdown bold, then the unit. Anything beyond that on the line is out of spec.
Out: **6363.6431** kL
